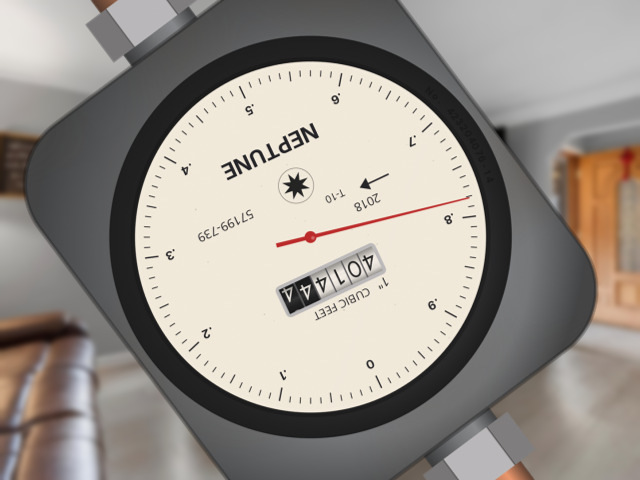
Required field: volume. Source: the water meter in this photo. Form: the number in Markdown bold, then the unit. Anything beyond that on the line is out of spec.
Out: **401443.78** ft³
